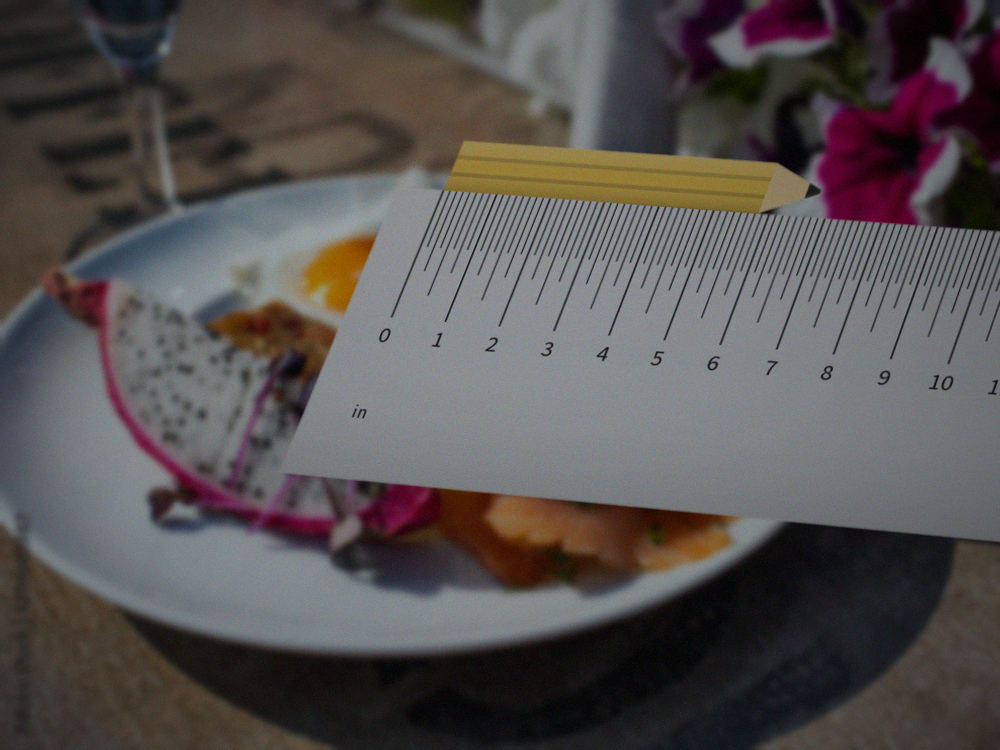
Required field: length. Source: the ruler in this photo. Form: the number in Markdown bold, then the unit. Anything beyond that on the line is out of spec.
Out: **6.75** in
